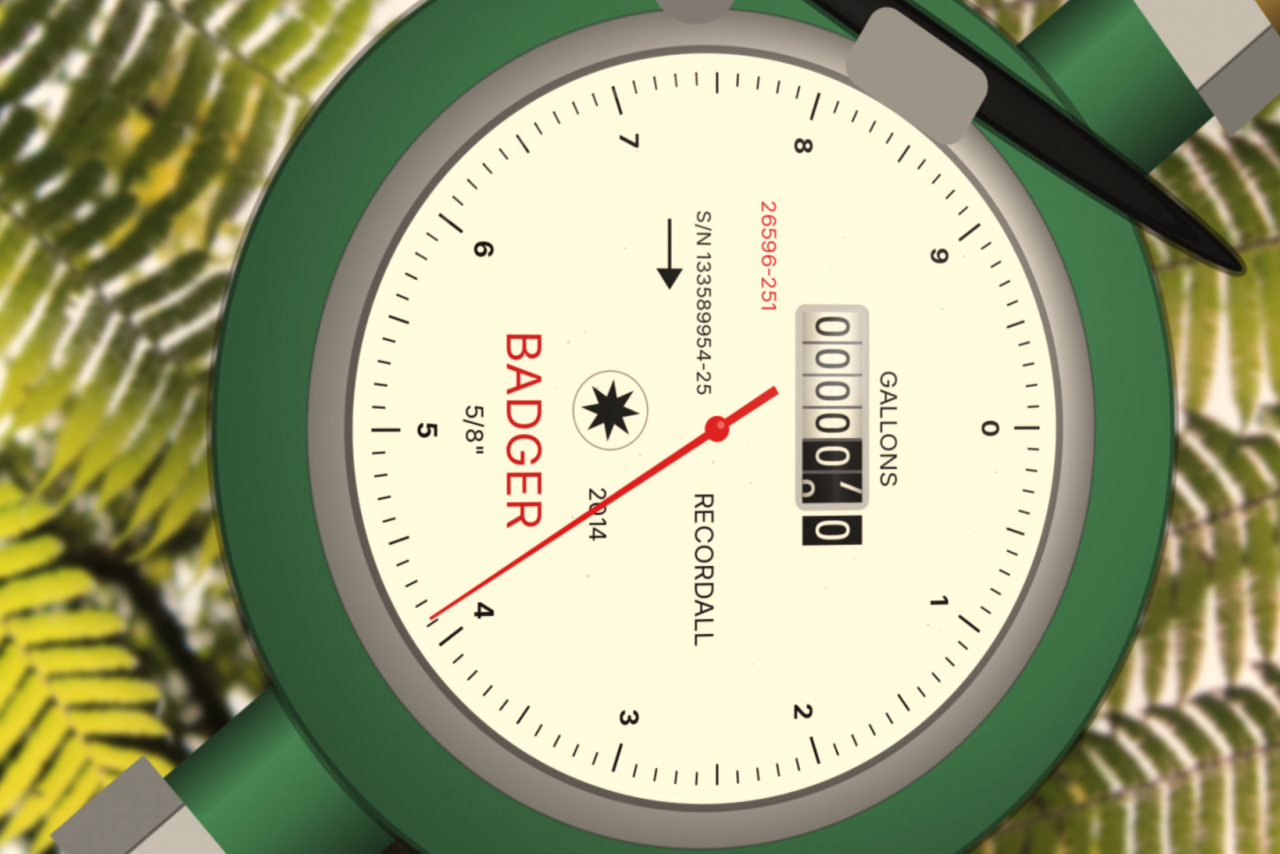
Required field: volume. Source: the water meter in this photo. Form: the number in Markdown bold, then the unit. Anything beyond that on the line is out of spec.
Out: **74.1** gal
